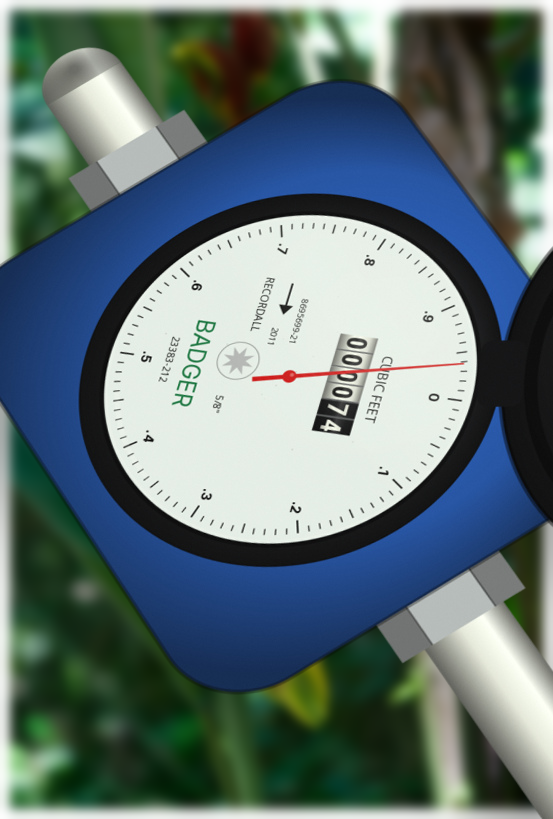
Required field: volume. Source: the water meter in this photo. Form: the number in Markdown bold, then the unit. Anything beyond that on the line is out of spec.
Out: **73.96** ft³
